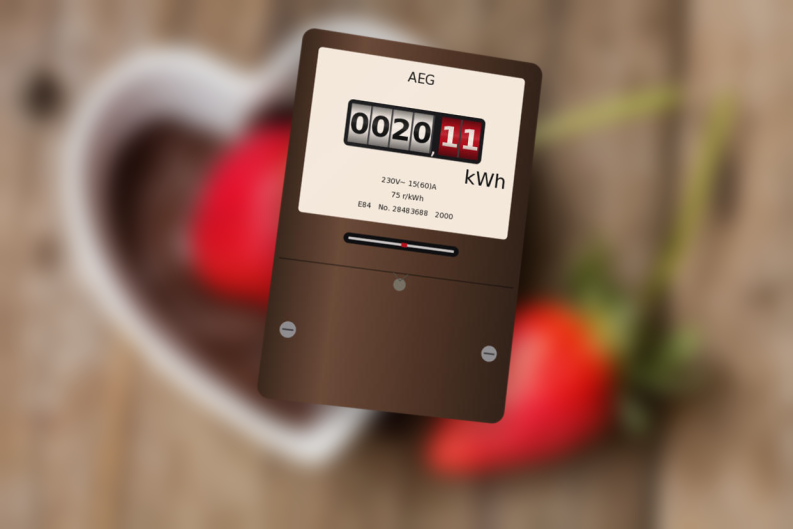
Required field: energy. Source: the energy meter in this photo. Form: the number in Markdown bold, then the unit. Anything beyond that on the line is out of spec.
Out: **20.11** kWh
